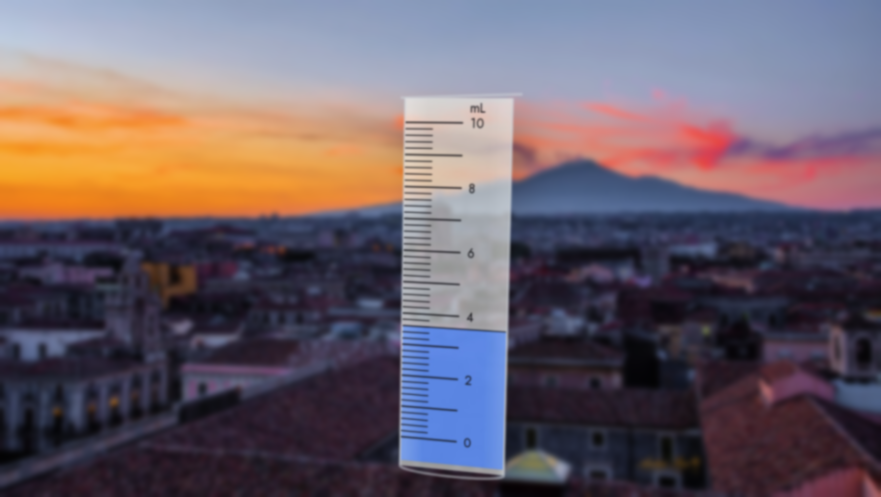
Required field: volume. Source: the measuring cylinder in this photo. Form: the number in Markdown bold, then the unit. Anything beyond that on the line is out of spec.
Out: **3.6** mL
